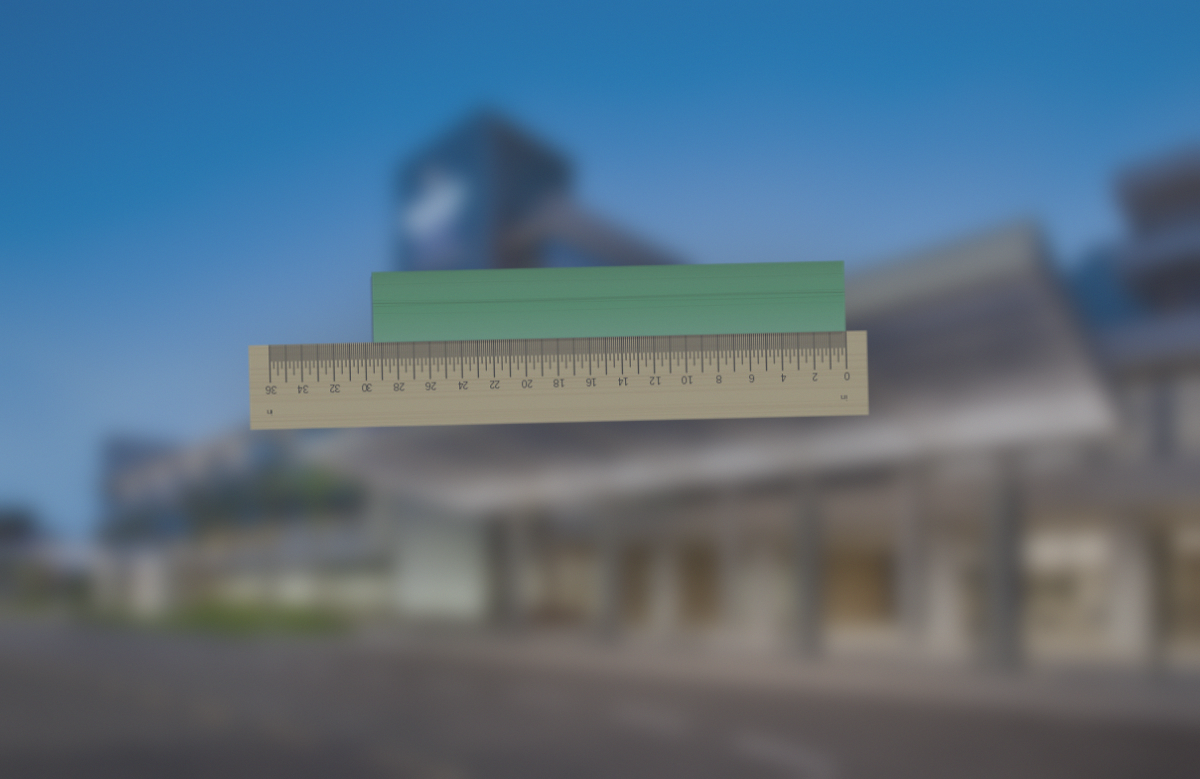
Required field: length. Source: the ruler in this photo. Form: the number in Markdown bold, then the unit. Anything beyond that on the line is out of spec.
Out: **29.5** in
